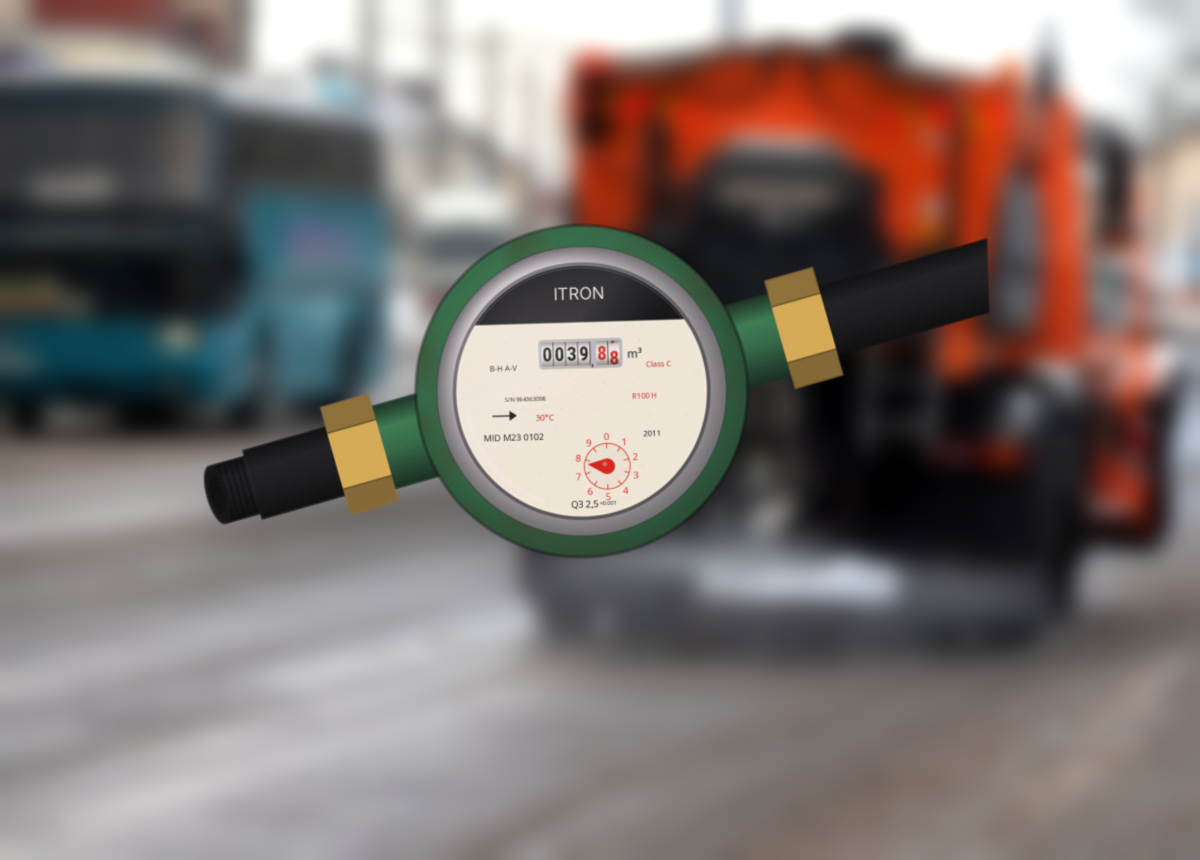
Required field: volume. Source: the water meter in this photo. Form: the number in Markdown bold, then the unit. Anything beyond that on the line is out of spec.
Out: **39.877** m³
